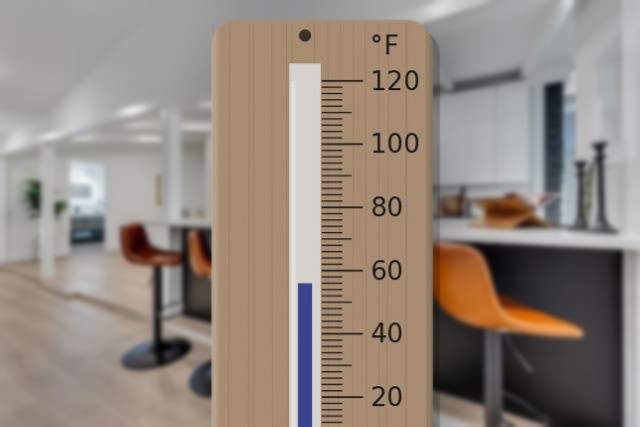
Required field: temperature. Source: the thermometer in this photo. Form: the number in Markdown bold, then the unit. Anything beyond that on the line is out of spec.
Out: **56** °F
